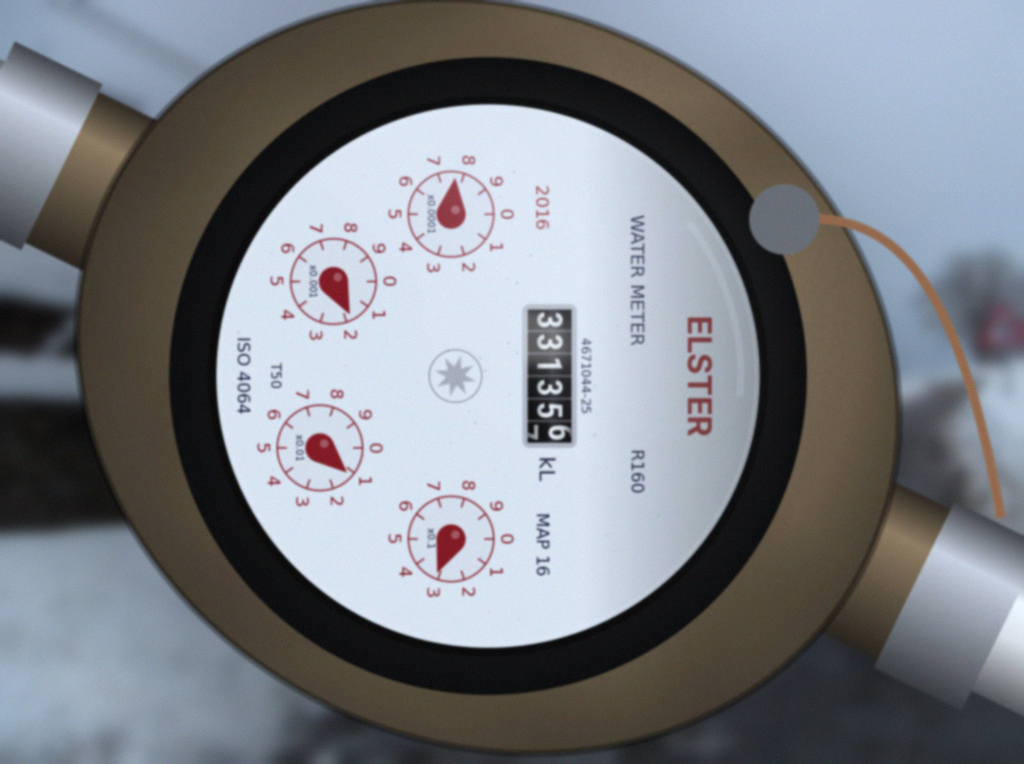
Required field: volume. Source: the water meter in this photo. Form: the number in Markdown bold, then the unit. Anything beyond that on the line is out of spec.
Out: **331356.3117** kL
